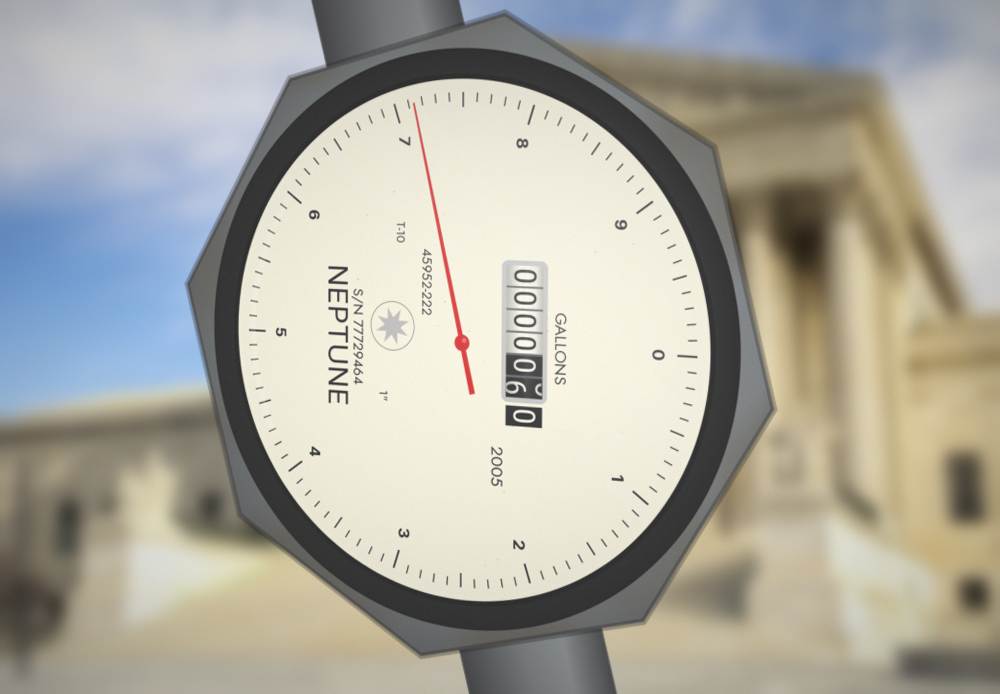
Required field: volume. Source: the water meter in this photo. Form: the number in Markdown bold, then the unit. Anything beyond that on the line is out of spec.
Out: **57.1** gal
